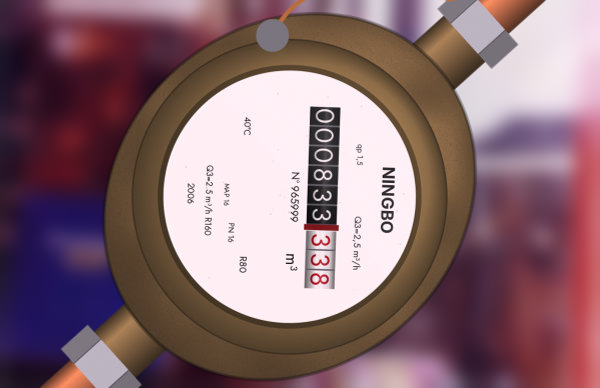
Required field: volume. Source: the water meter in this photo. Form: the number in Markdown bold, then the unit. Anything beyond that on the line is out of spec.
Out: **833.338** m³
